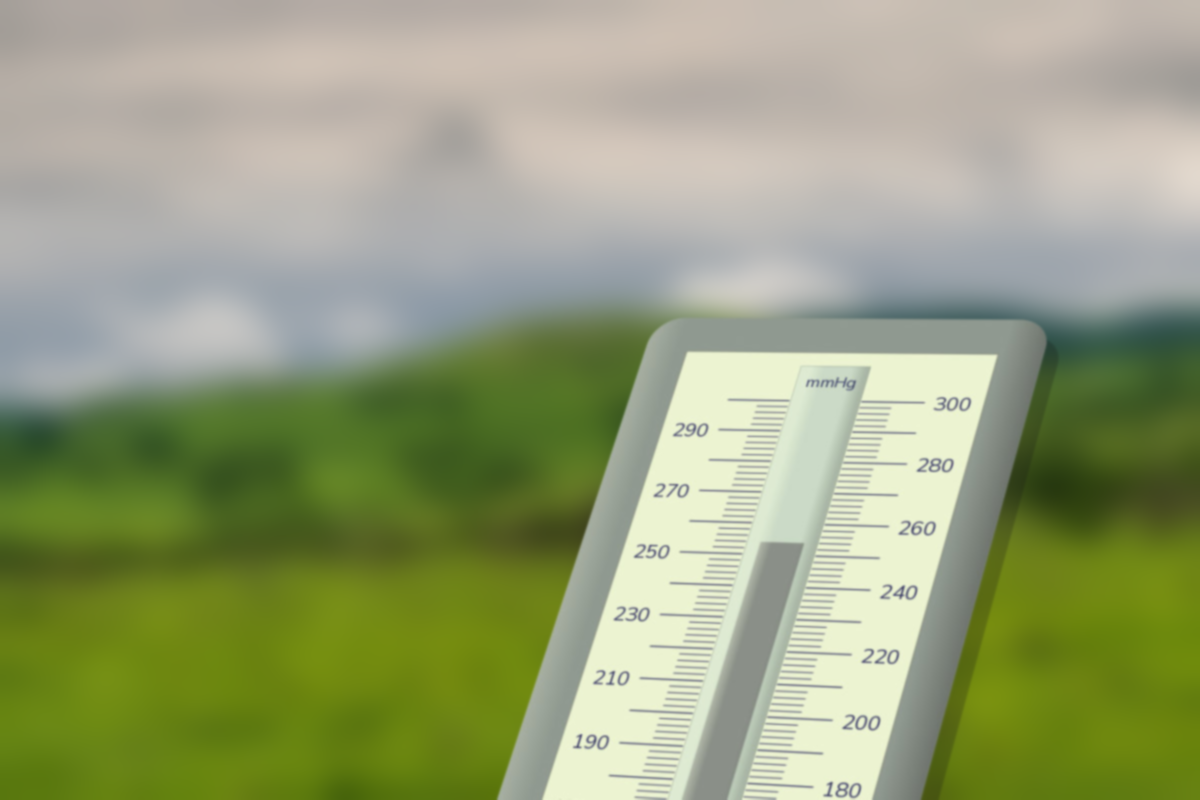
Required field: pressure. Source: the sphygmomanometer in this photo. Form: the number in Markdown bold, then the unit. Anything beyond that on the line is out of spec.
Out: **254** mmHg
